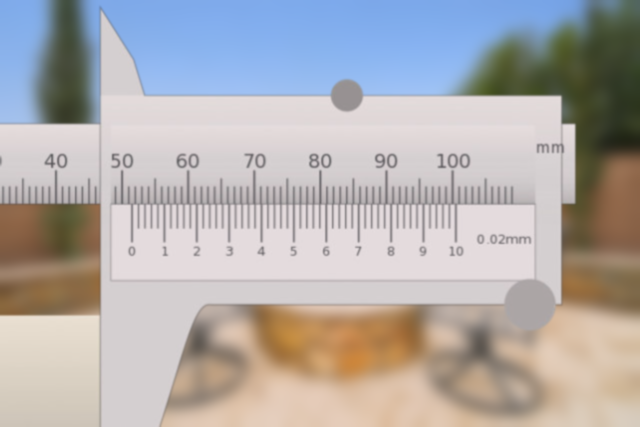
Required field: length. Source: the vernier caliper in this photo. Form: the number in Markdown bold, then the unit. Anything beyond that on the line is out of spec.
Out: **51.5** mm
